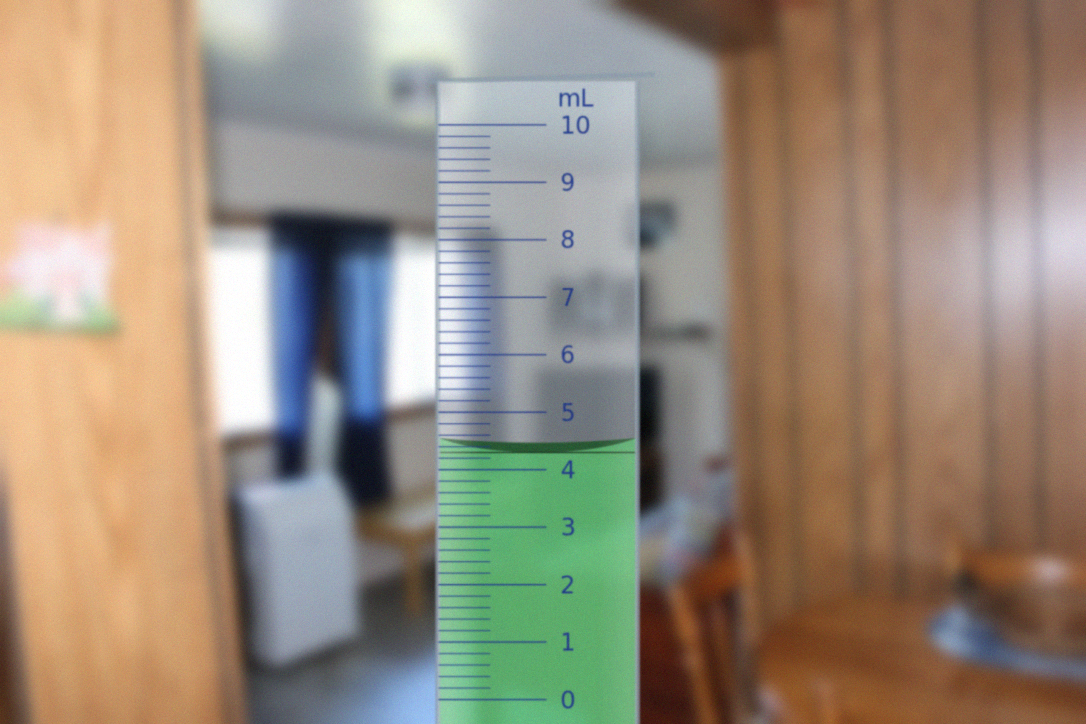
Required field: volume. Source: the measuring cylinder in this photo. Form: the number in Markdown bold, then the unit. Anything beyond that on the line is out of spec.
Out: **4.3** mL
